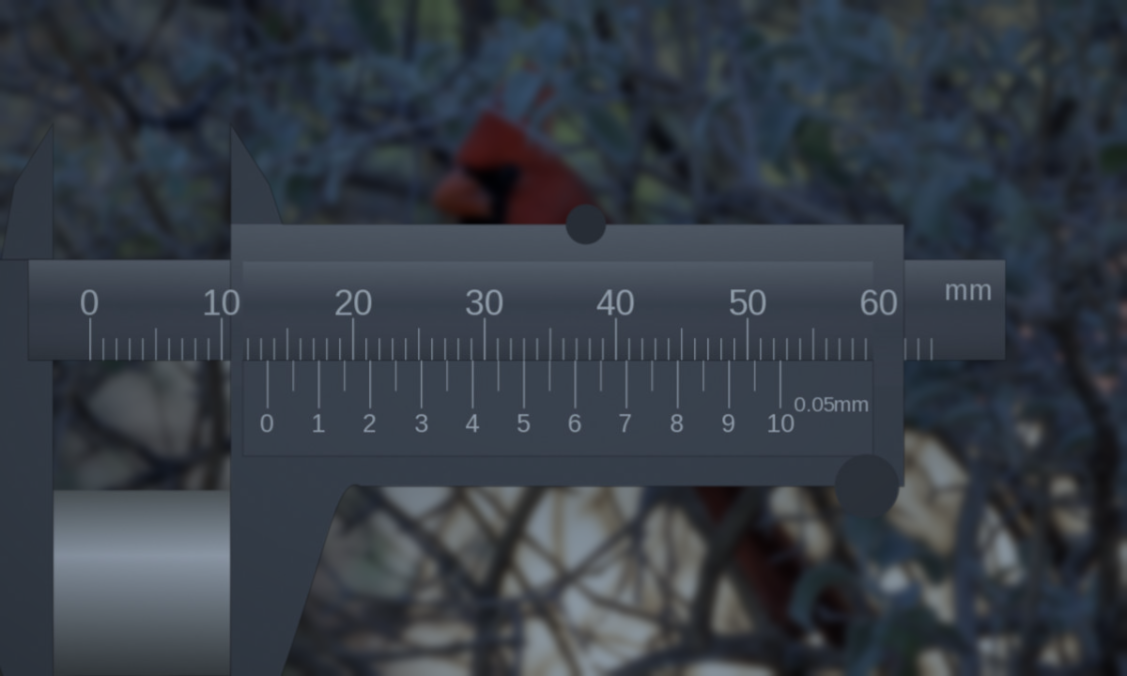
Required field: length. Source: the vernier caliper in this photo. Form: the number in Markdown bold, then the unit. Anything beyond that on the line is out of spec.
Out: **13.5** mm
